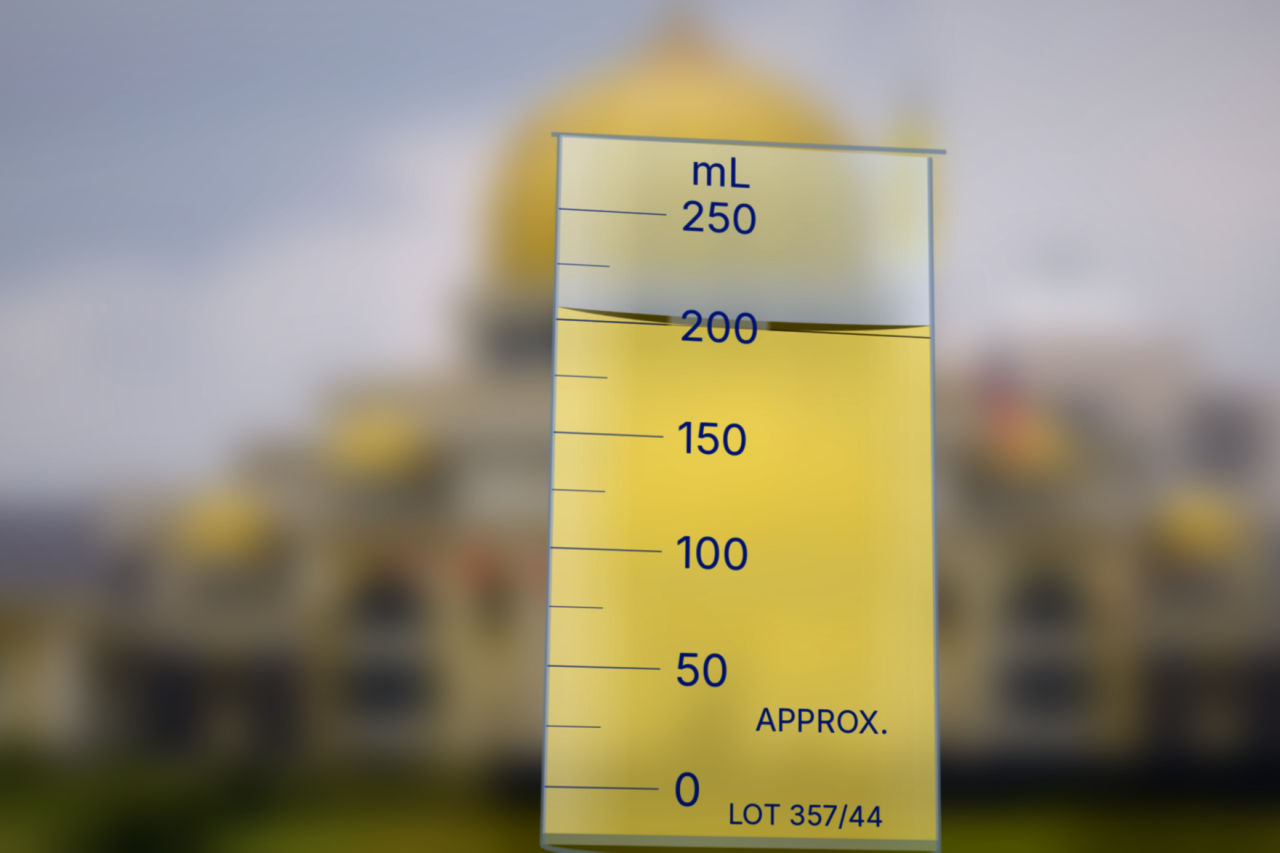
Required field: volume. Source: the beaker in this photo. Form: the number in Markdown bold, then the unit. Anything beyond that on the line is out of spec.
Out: **200** mL
